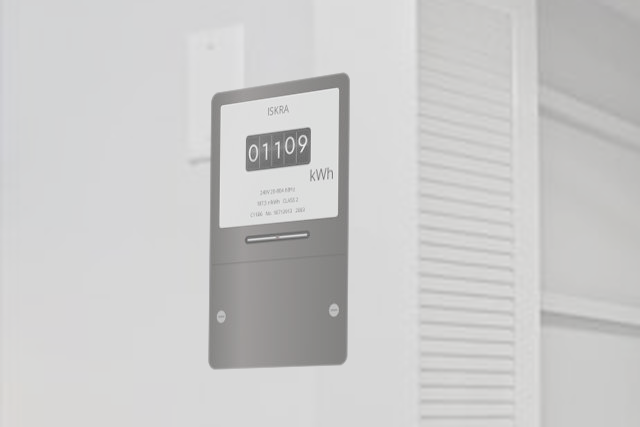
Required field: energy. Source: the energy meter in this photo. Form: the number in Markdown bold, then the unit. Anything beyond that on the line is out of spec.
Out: **1109** kWh
